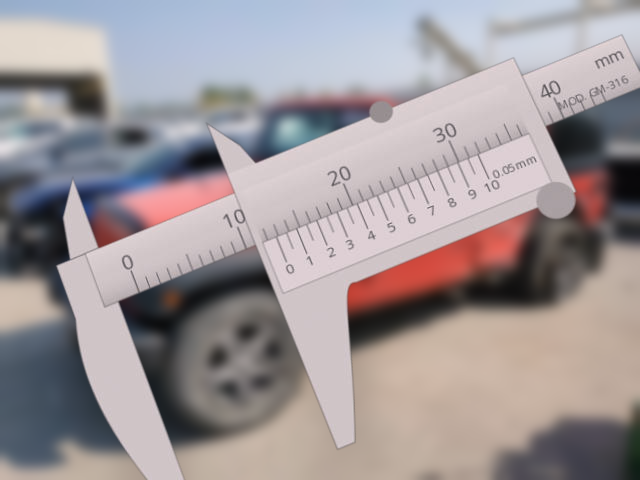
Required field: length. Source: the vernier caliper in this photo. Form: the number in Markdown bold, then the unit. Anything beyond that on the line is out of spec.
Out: **12.8** mm
